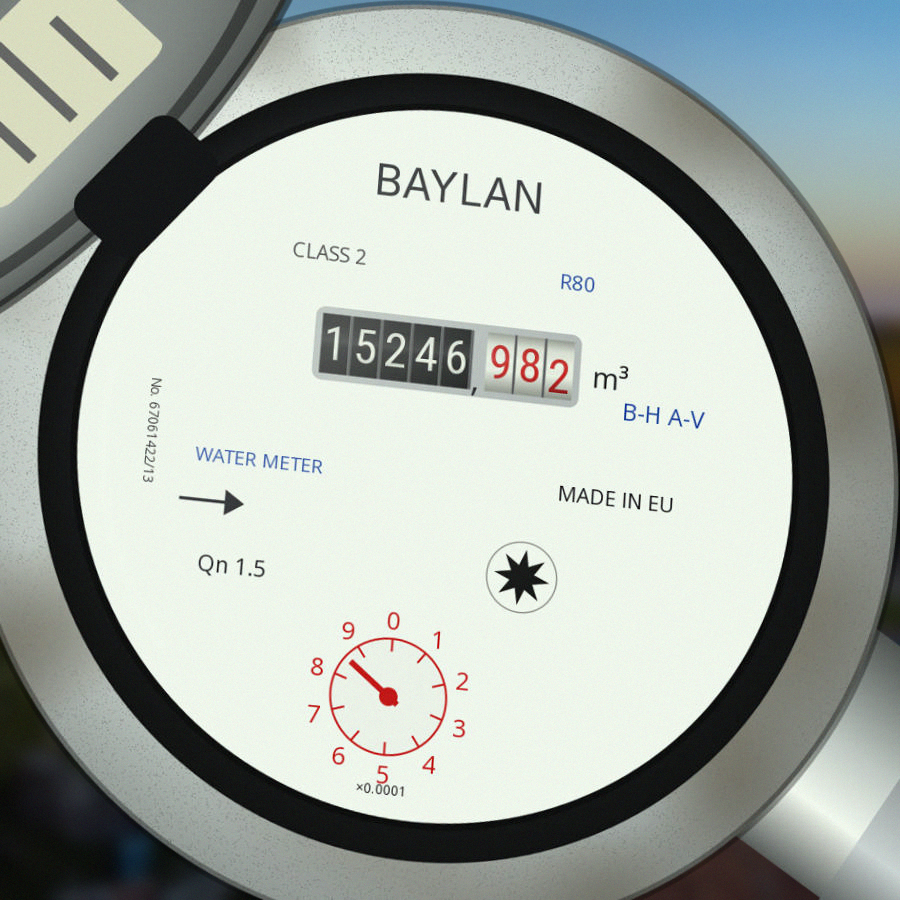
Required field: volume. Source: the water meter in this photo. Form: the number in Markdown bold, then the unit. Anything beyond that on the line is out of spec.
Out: **15246.9818** m³
